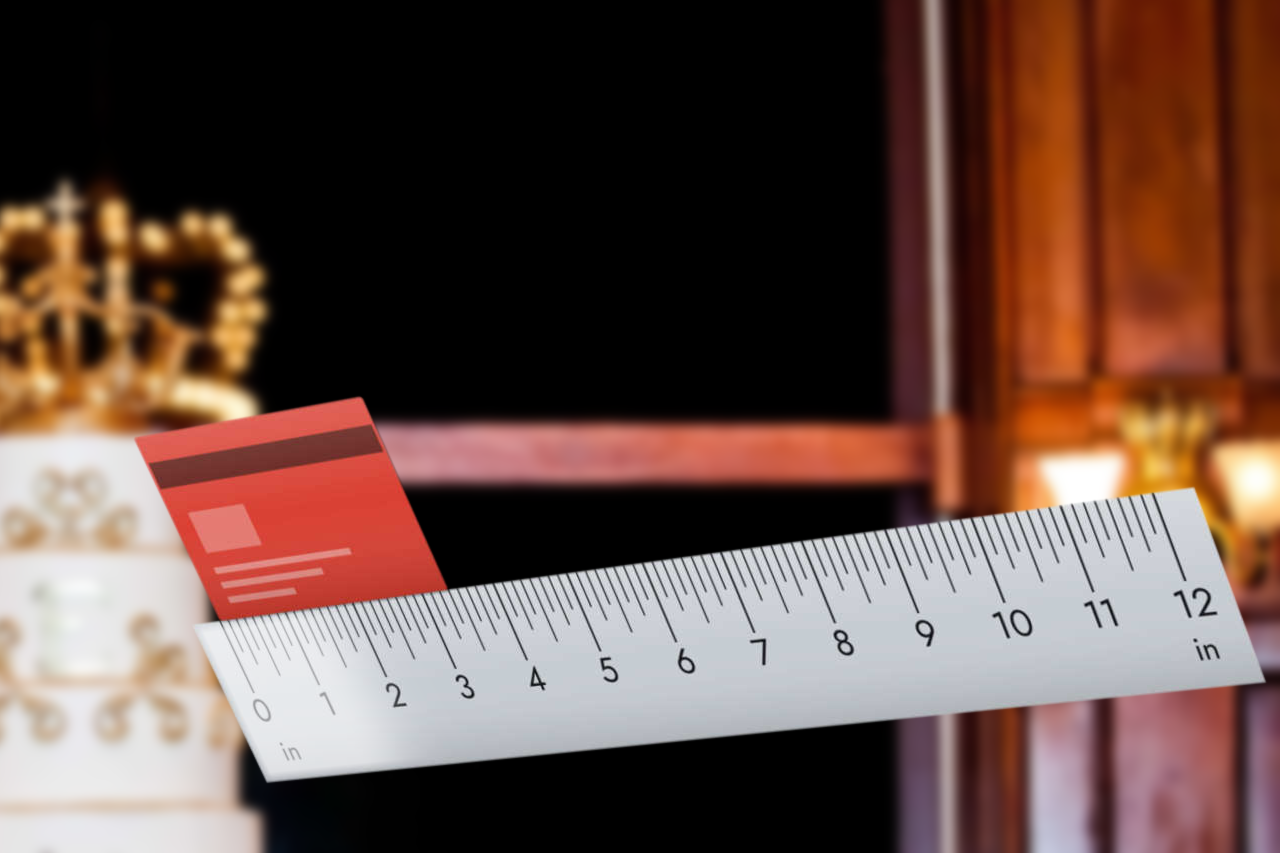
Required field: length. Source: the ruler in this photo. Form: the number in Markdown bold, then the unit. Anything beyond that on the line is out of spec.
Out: **3.375** in
